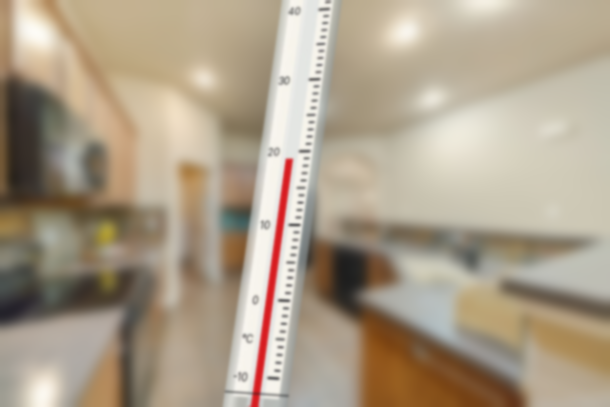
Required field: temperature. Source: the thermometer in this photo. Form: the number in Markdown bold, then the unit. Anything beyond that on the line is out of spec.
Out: **19** °C
